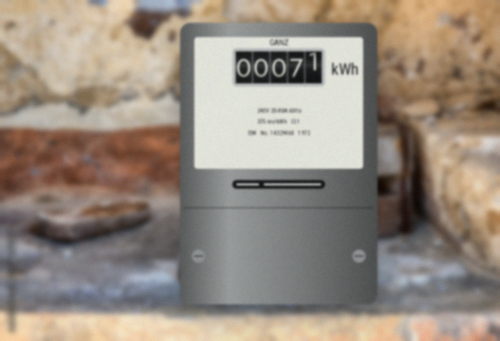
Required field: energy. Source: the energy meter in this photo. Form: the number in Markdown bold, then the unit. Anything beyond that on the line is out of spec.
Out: **71** kWh
